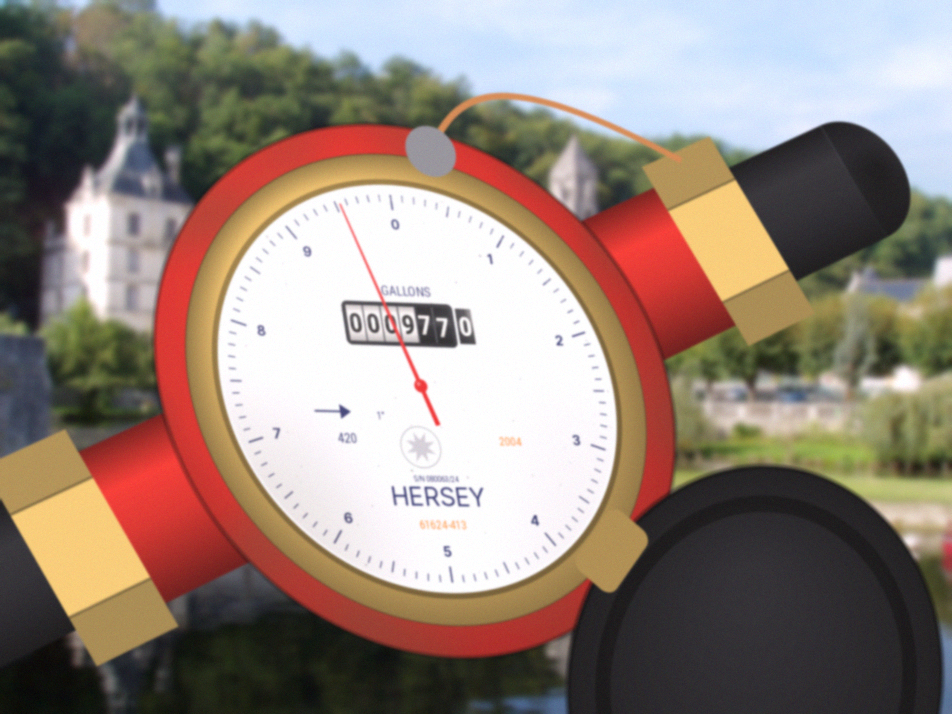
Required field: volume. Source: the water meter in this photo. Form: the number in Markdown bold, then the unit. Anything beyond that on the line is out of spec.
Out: **9769.5** gal
